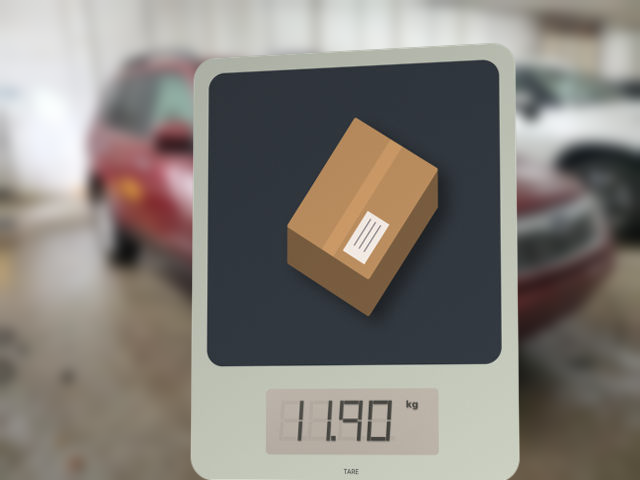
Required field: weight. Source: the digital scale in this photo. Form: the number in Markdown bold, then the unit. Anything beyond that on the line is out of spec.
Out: **11.90** kg
